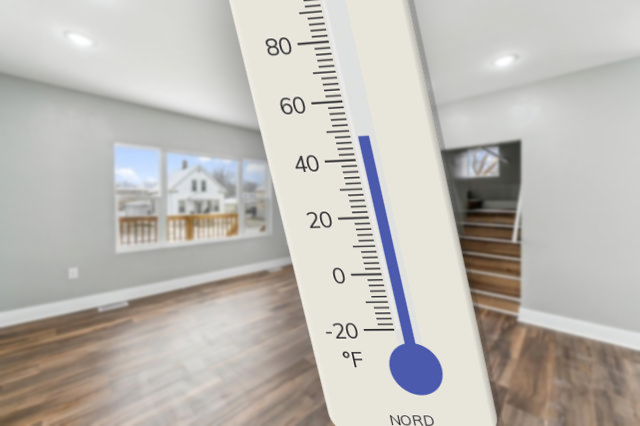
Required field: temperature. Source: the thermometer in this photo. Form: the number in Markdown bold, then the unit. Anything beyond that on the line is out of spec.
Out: **48** °F
